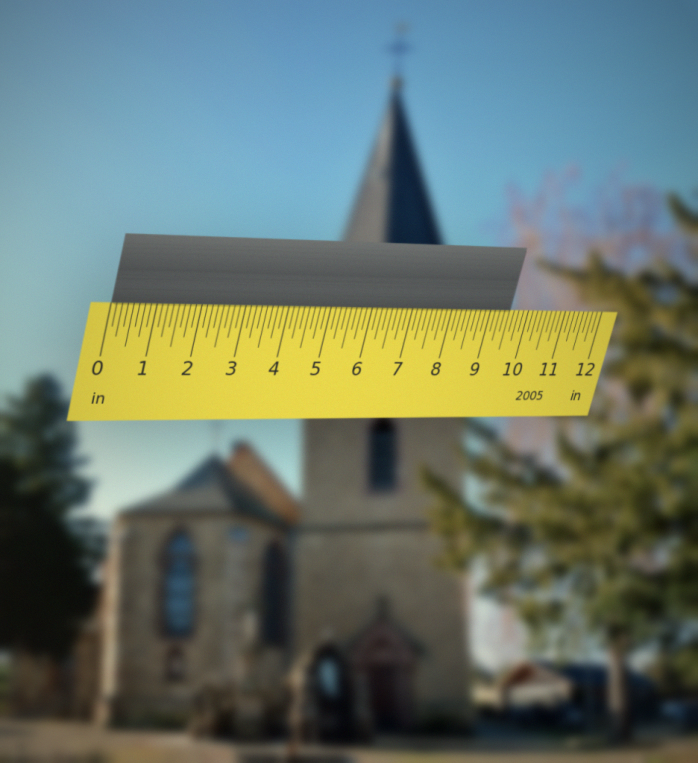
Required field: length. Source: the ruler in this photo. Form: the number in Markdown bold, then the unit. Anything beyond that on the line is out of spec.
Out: **9.5** in
